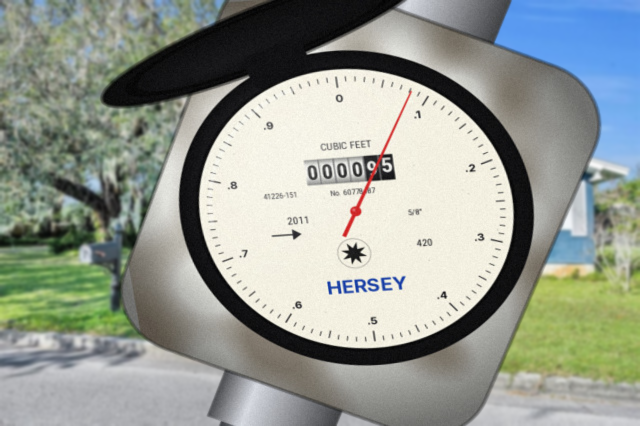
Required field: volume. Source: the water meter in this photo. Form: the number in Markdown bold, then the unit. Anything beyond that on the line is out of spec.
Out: **95.08** ft³
